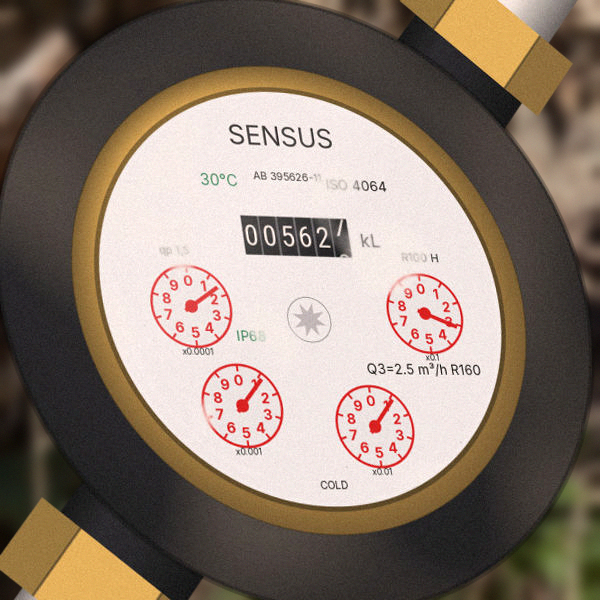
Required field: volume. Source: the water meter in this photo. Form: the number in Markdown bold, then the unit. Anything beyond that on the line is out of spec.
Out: **5627.3111** kL
